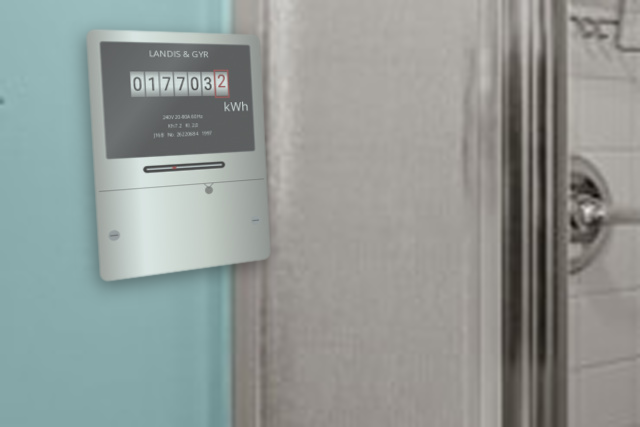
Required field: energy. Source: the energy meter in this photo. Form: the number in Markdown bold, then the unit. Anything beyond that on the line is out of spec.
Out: **17703.2** kWh
